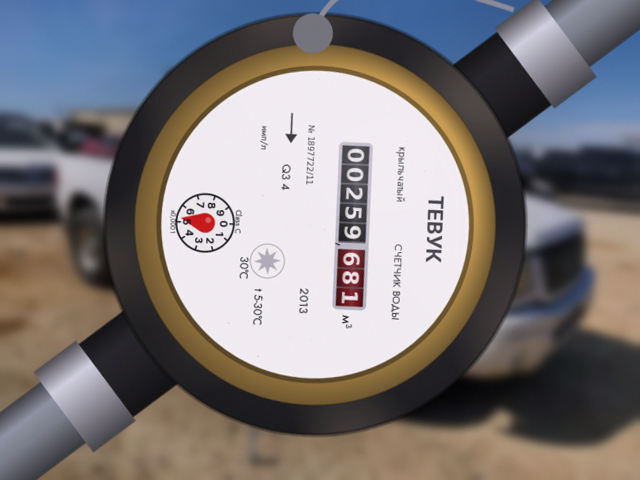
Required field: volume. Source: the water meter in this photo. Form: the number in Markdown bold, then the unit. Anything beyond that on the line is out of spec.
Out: **259.6815** m³
